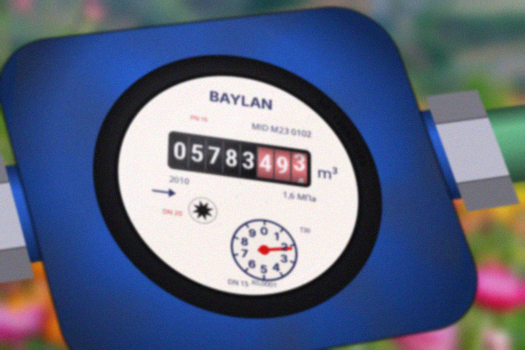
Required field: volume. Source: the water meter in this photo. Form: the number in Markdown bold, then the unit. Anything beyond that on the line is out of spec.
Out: **5783.4932** m³
